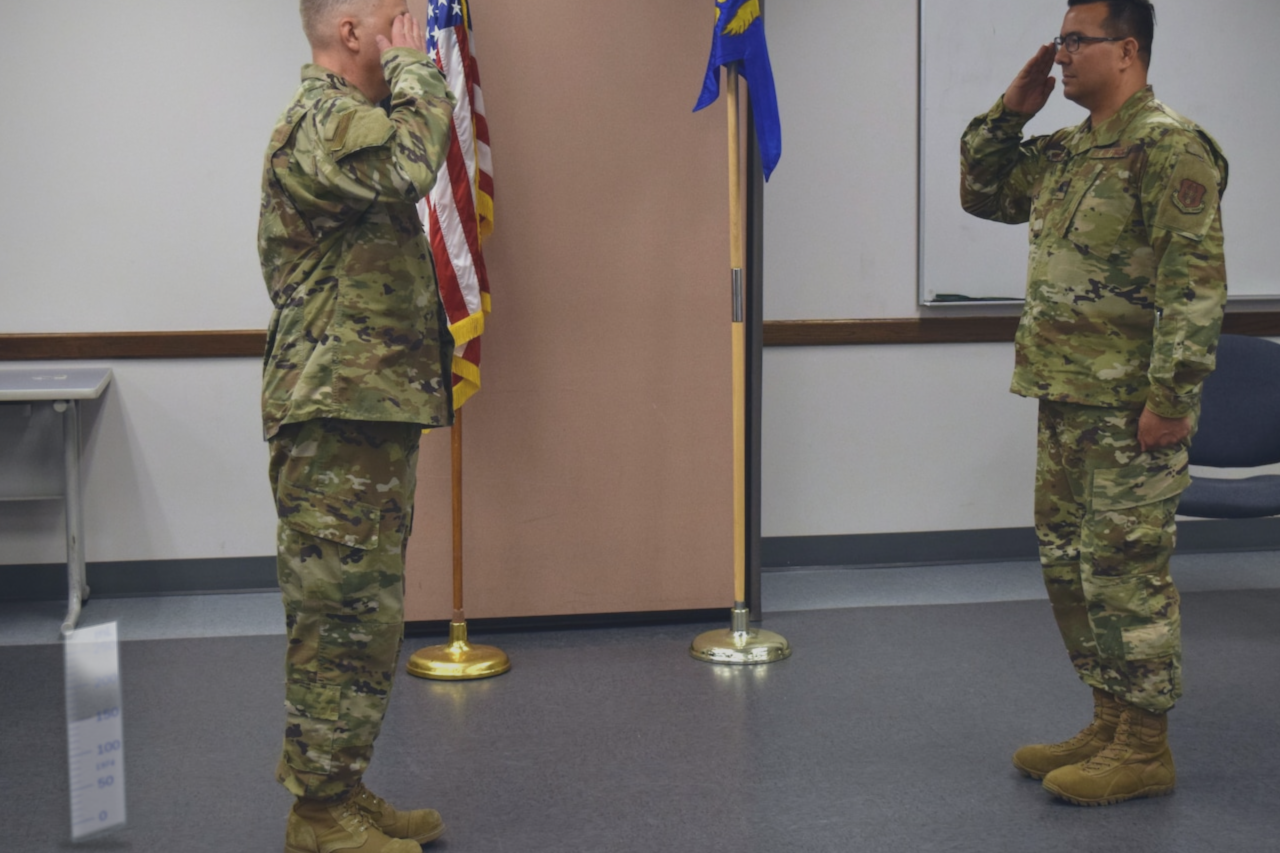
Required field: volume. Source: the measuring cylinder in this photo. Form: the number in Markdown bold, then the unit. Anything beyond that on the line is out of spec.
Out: **150** mL
